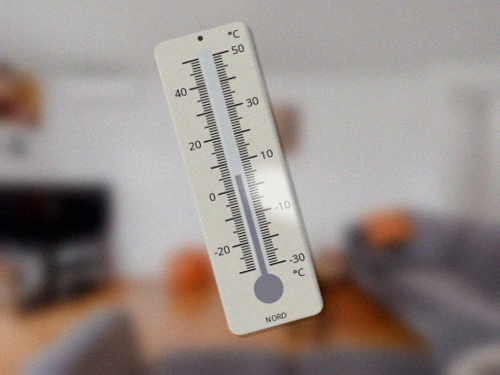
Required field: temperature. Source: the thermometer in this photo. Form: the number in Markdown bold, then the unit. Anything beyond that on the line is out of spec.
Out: **5** °C
